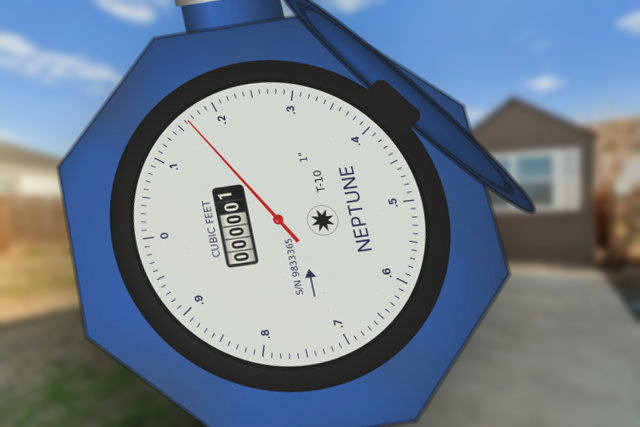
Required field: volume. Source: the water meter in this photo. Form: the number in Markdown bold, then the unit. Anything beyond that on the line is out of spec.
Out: **1.16** ft³
